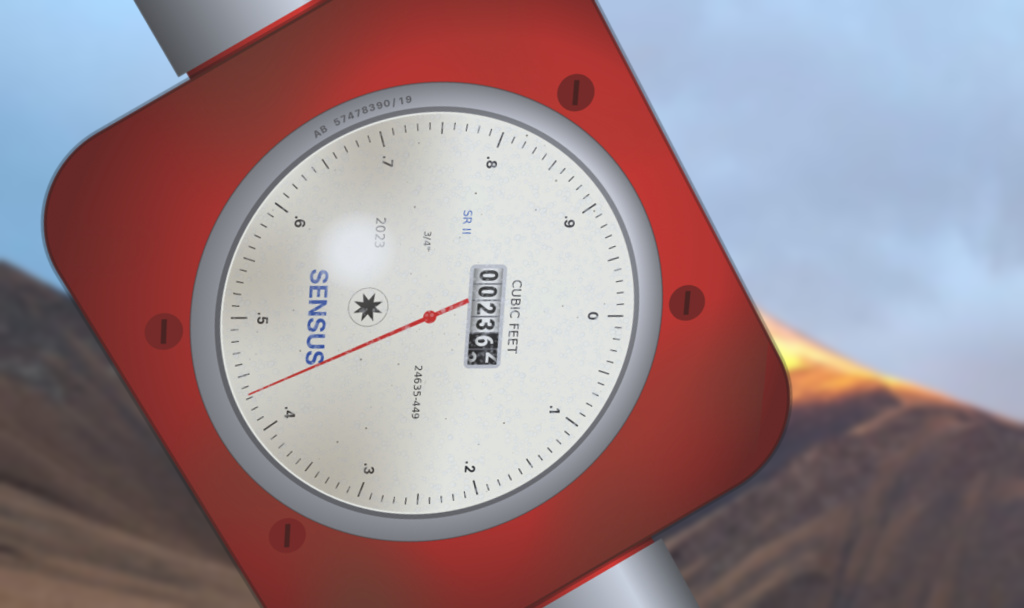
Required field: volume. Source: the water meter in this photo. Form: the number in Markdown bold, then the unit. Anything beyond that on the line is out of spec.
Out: **2362.43** ft³
